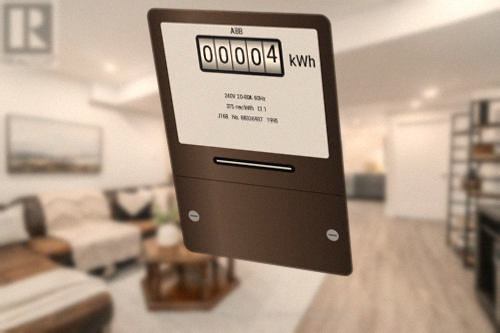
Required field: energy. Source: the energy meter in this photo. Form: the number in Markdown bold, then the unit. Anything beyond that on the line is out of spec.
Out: **4** kWh
